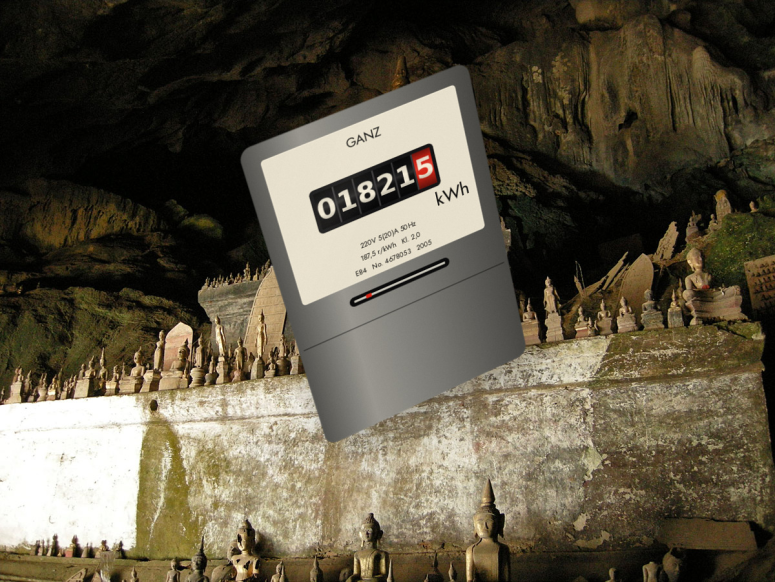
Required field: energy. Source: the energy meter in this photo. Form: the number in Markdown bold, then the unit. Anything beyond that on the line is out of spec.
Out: **1821.5** kWh
